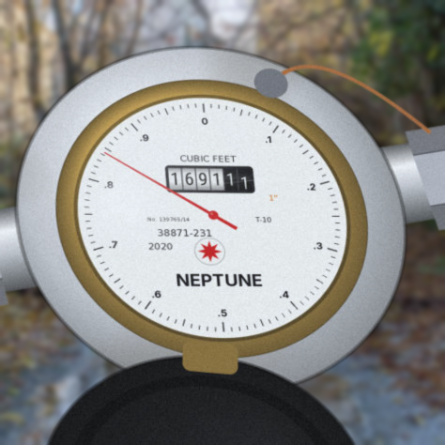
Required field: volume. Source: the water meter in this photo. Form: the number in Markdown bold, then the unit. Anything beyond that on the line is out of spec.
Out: **169110.84** ft³
